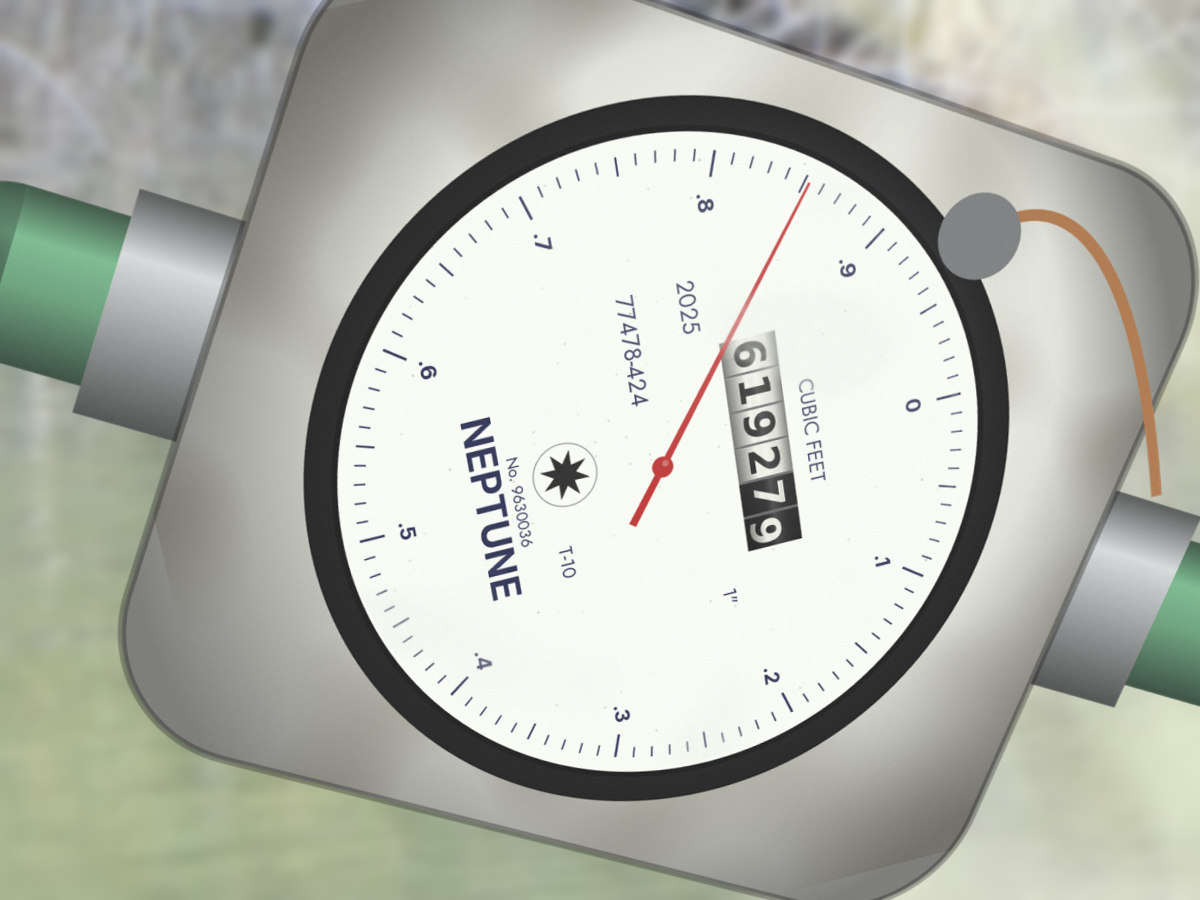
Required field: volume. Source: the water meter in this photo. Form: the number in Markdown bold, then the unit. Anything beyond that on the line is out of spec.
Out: **619278.85** ft³
